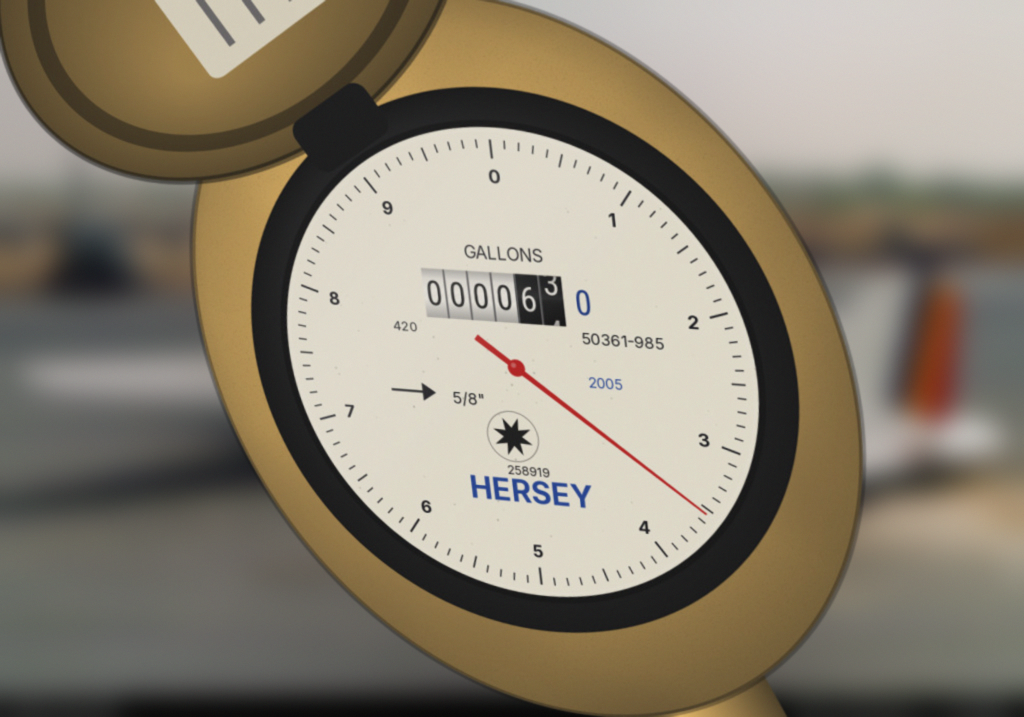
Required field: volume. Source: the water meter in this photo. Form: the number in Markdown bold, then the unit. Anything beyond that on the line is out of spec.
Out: **633.5** gal
